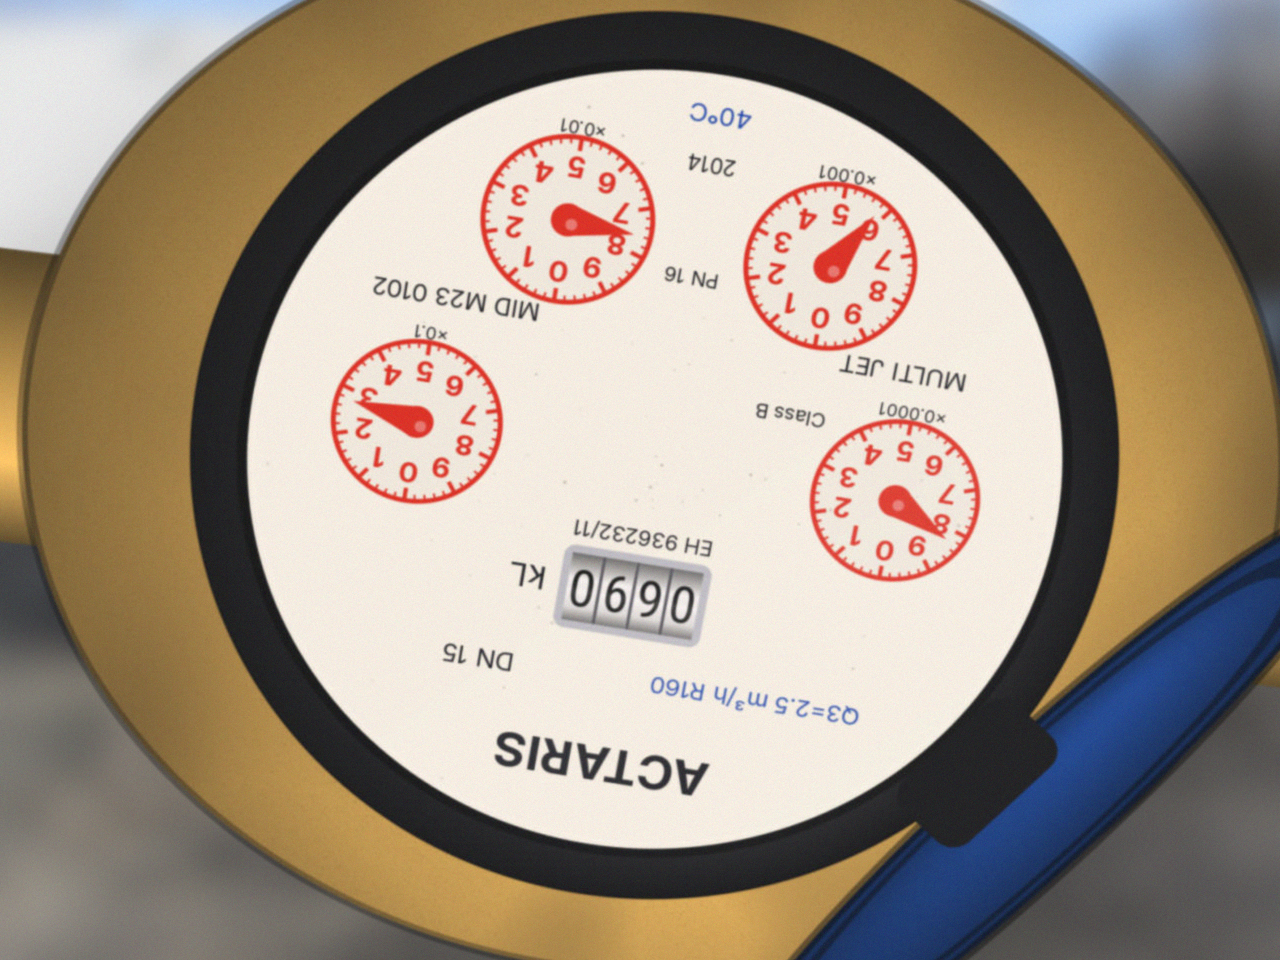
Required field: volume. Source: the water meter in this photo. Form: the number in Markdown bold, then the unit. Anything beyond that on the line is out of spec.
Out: **690.2758** kL
